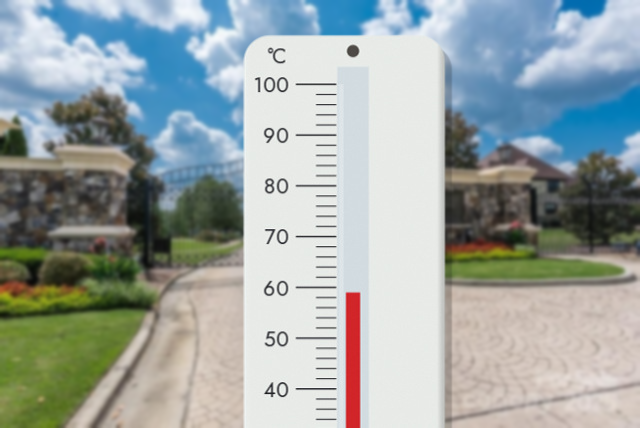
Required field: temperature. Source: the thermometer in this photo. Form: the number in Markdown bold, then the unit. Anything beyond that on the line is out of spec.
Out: **59** °C
